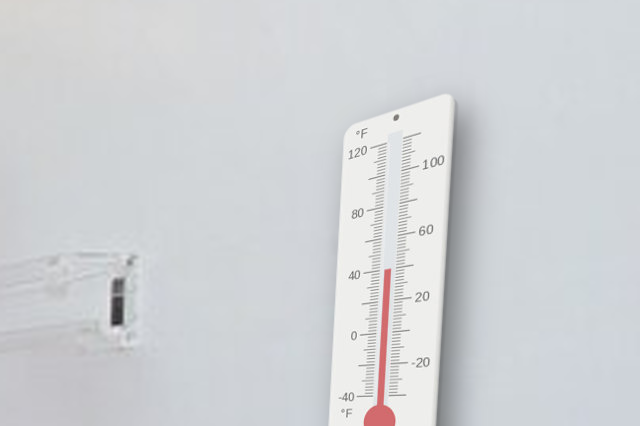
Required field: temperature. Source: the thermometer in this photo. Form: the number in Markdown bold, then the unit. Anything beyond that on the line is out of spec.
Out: **40** °F
